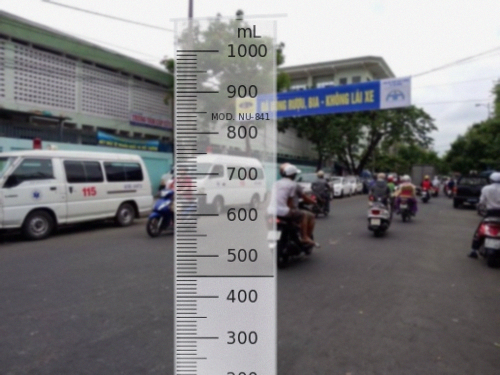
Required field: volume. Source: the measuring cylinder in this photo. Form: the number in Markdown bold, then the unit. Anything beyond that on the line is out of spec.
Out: **450** mL
